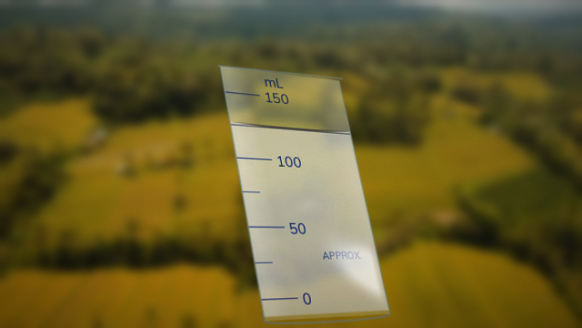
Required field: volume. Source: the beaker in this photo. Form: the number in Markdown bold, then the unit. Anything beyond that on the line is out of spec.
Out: **125** mL
